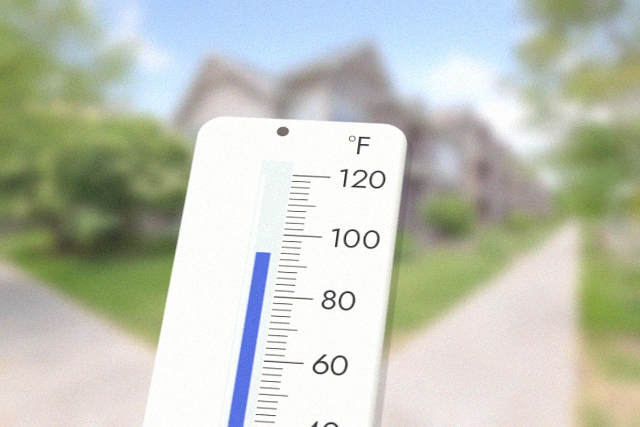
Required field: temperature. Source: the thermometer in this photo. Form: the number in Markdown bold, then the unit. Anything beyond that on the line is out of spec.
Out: **94** °F
